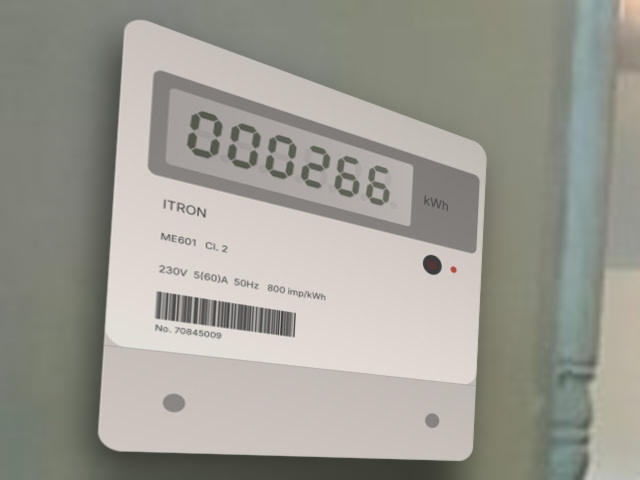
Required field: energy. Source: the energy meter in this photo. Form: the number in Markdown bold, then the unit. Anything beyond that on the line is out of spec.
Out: **266** kWh
